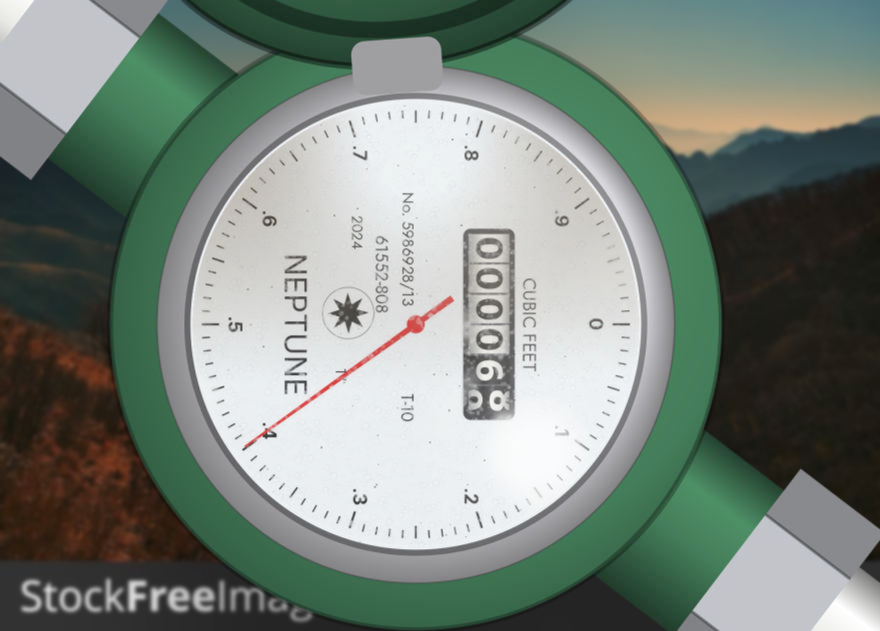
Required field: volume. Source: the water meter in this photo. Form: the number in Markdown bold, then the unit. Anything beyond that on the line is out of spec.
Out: **68.40** ft³
